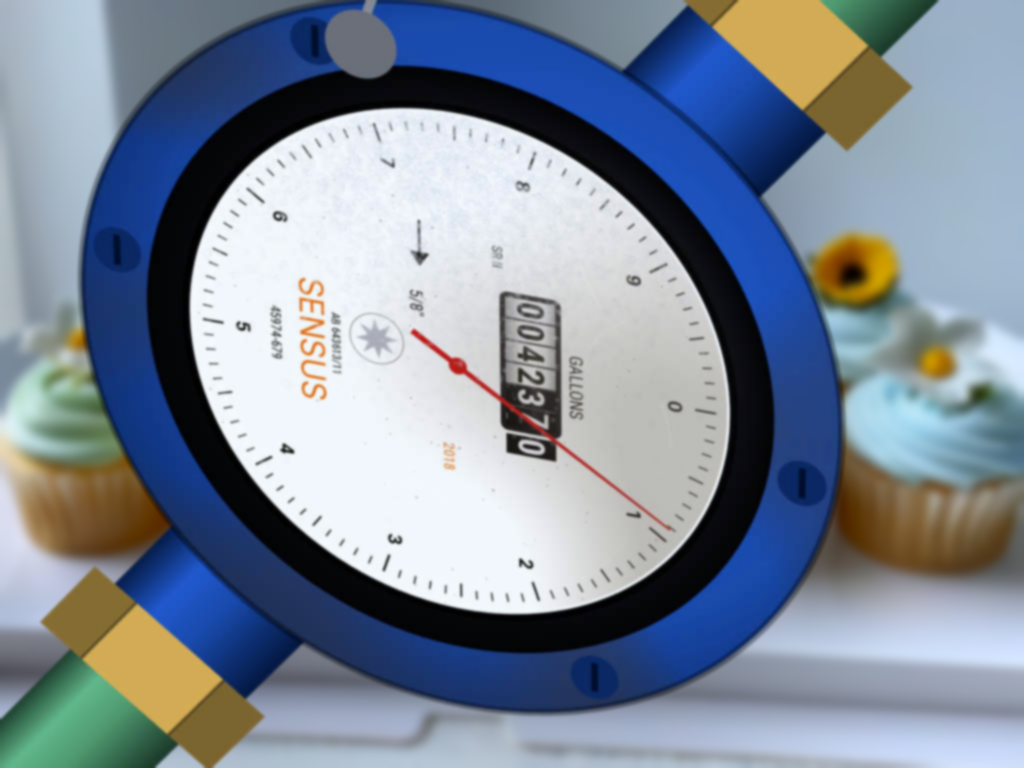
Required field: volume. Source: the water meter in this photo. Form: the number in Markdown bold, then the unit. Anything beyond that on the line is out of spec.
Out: **42370.9** gal
